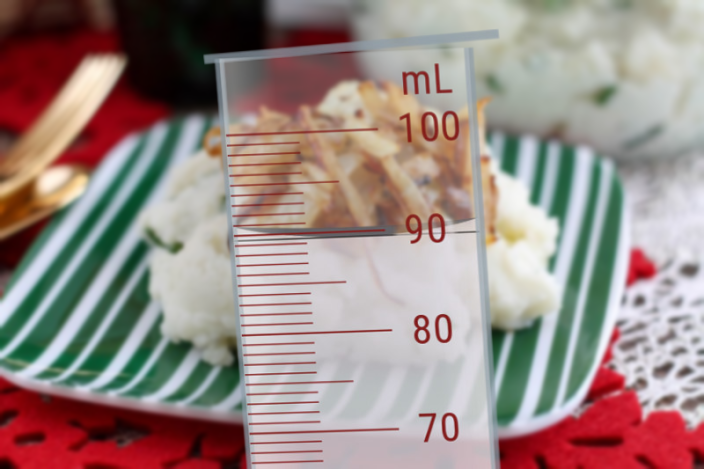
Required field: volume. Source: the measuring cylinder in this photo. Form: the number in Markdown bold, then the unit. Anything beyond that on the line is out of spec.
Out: **89.5** mL
